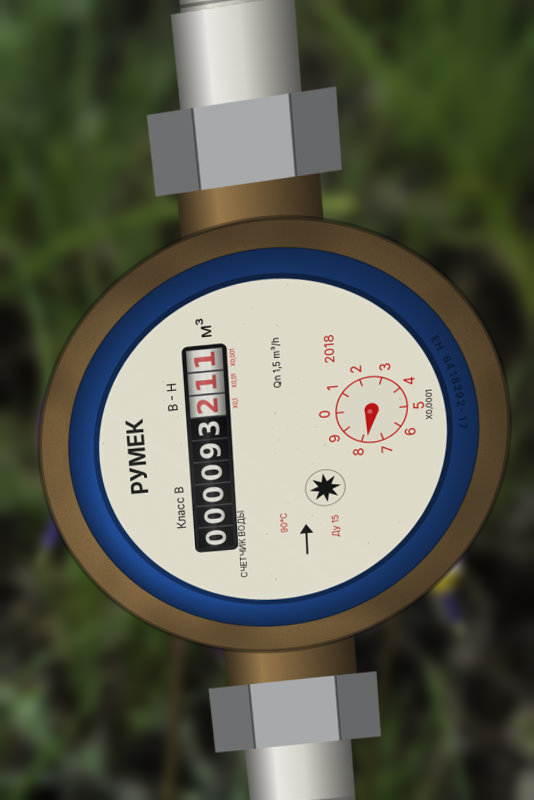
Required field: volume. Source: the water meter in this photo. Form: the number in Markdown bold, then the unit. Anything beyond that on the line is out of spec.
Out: **93.2117** m³
